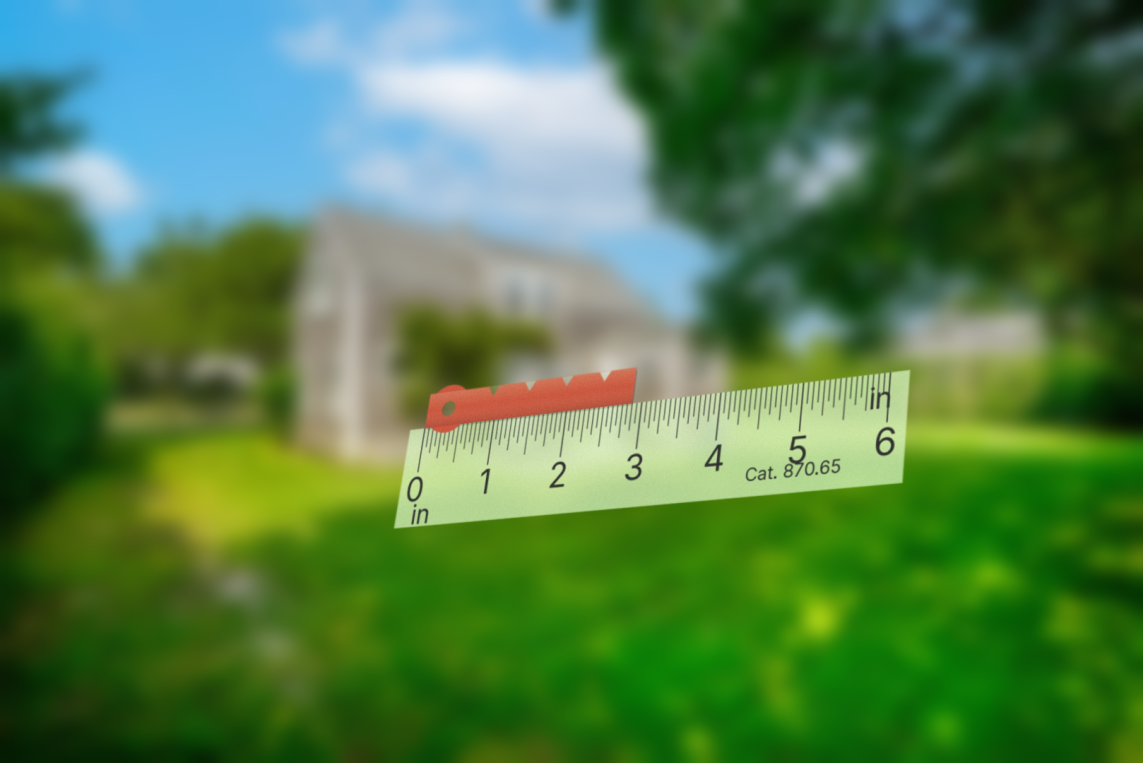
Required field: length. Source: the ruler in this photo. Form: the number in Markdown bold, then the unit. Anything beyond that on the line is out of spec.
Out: **2.875** in
